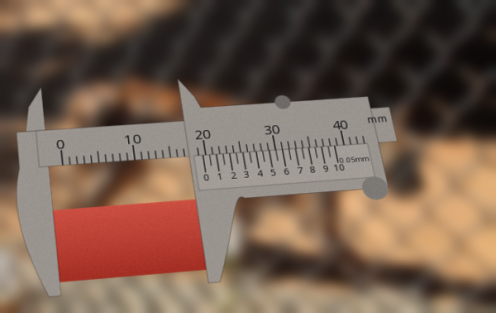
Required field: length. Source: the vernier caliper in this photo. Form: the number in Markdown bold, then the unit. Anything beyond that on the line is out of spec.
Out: **19.6** mm
